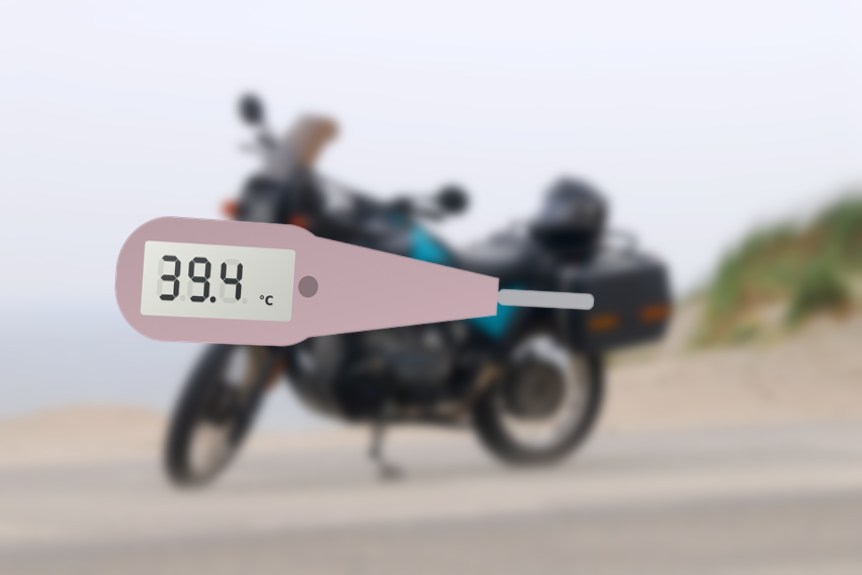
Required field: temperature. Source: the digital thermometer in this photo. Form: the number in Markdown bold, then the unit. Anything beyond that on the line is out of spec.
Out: **39.4** °C
